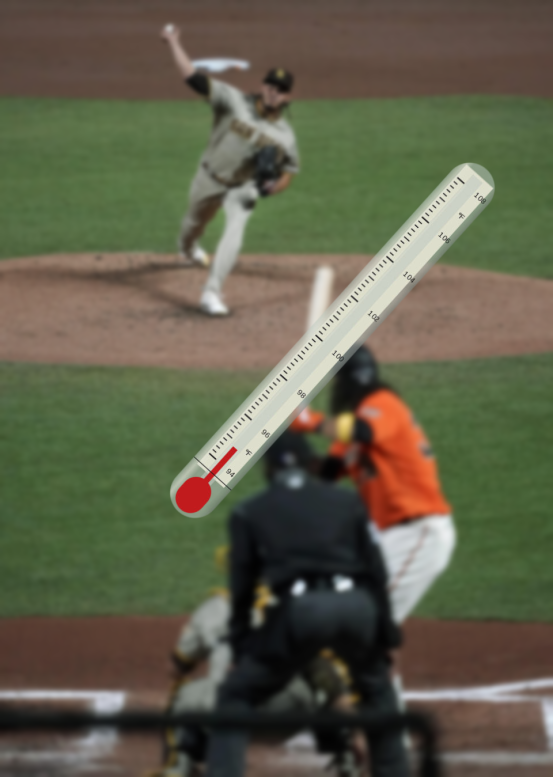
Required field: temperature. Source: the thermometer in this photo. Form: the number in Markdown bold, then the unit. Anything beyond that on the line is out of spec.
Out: **94.8** °F
